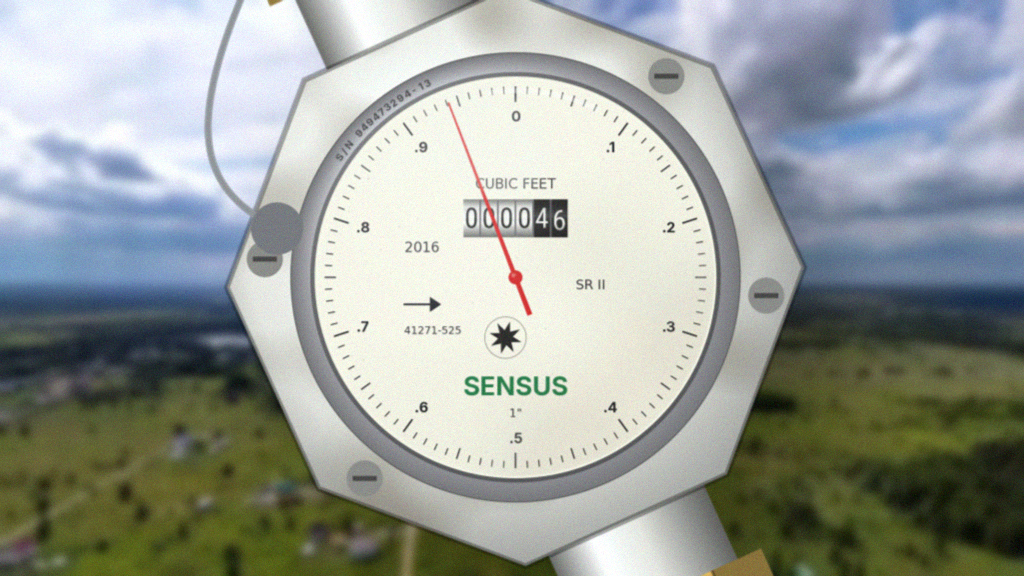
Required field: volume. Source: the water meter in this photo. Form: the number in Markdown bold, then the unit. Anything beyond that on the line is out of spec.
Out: **45.94** ft³
